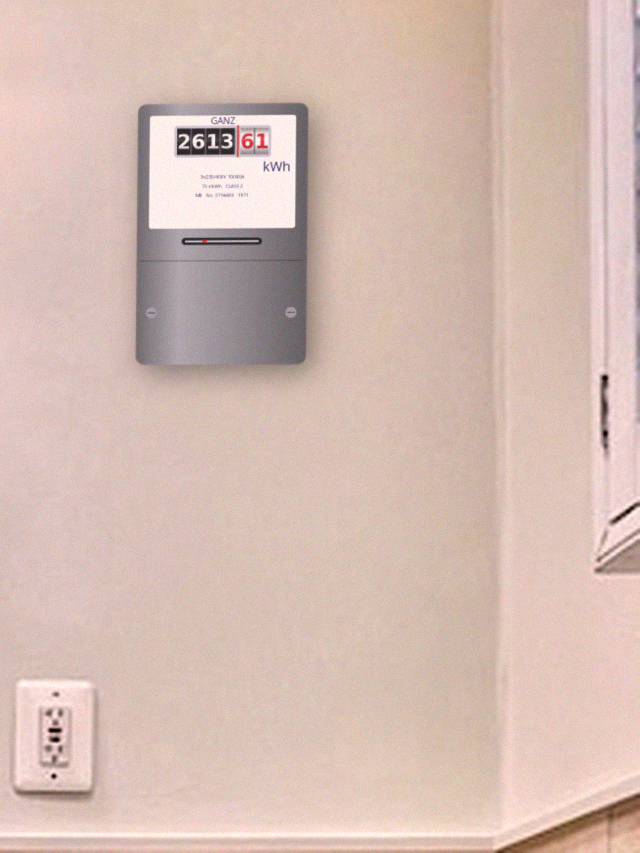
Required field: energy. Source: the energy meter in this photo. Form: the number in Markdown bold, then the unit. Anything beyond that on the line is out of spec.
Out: **2613.61** kWh
